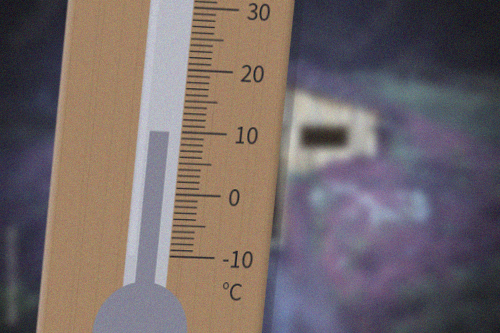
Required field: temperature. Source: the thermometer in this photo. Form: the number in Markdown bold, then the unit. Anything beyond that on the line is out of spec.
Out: **10** °C
